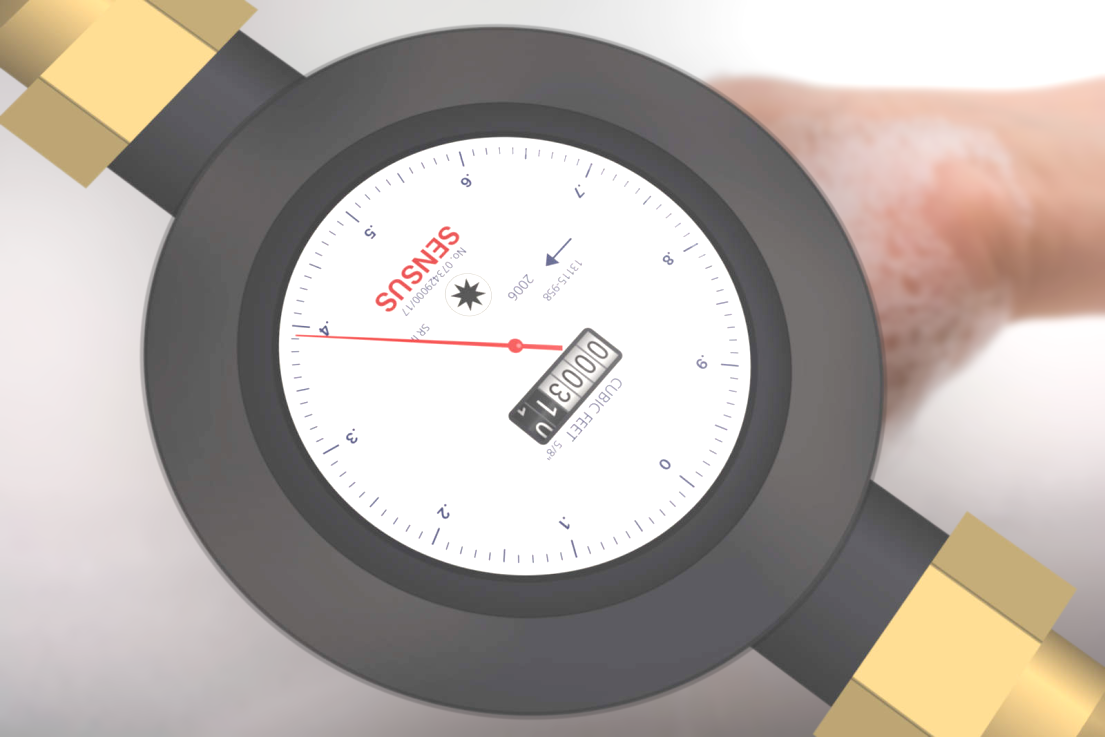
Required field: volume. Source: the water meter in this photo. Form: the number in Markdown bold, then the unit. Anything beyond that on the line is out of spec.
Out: **310.39** ft³
